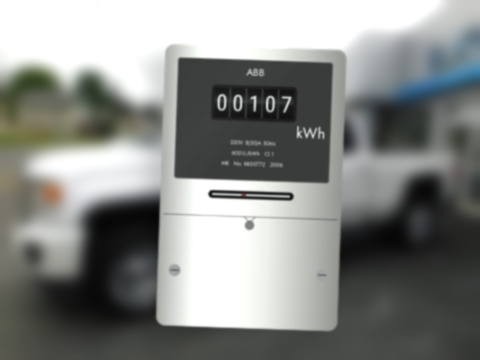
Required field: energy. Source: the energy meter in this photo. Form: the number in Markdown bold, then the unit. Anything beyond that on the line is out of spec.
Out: **107** kWh
